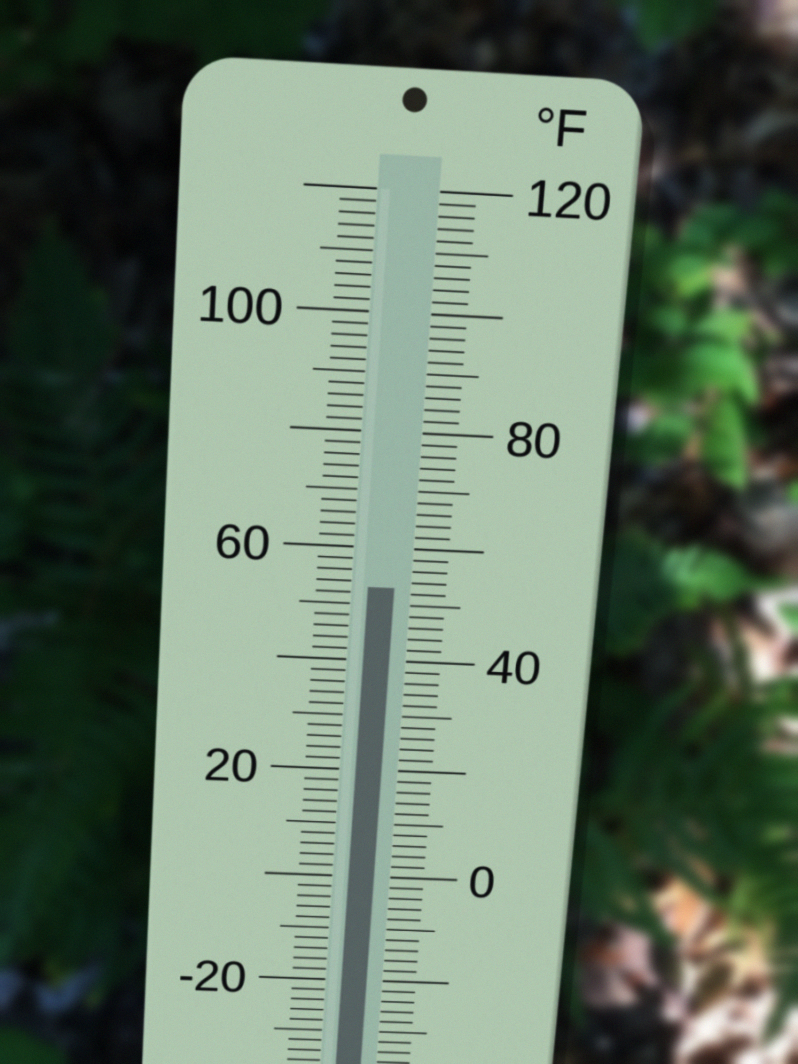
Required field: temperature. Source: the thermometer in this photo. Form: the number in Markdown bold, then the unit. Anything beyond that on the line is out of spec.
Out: **53** °F
